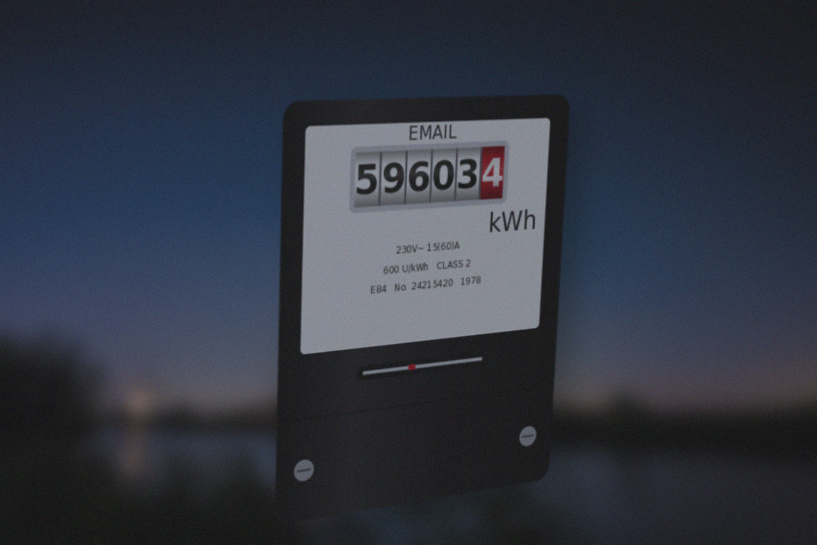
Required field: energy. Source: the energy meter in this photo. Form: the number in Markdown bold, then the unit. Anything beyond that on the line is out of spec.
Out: **59603.4** kWh
